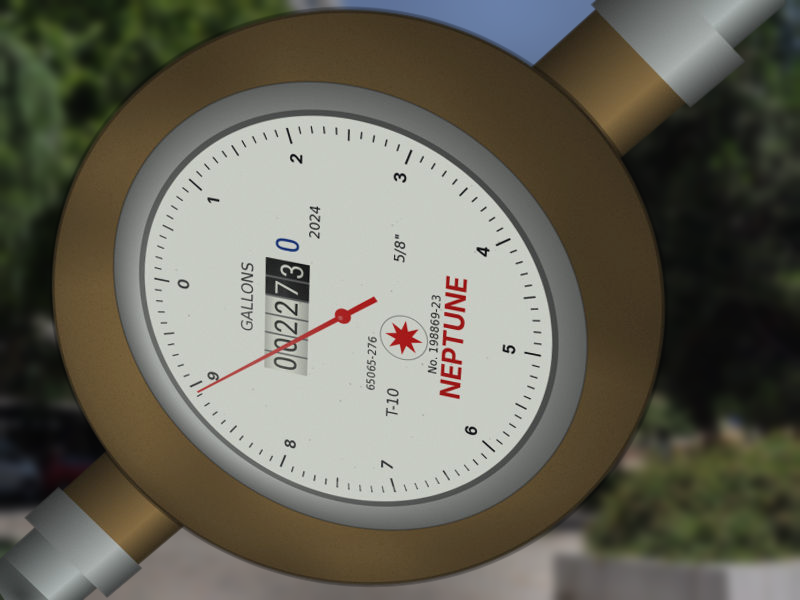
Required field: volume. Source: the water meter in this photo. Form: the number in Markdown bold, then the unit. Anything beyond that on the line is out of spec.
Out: **22728.9** gal
